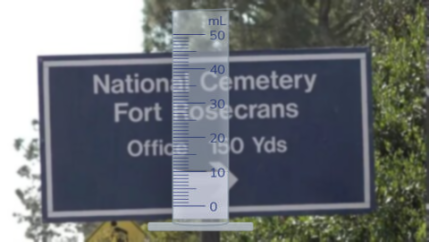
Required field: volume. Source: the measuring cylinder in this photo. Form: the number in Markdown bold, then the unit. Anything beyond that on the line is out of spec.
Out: **10** mL
